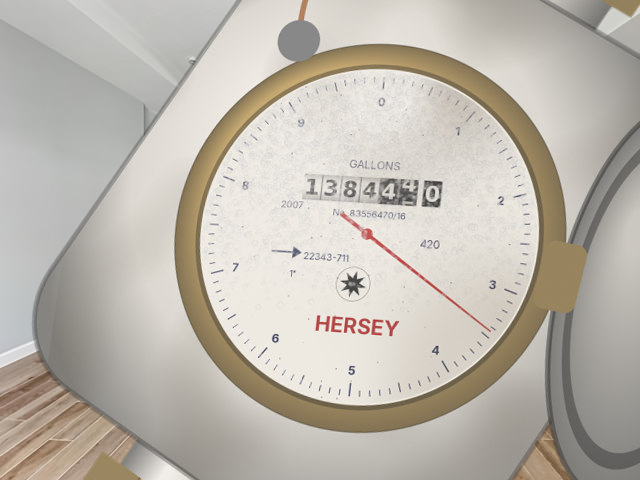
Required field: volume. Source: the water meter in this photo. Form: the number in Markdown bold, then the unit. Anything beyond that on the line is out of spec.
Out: **1384443.4** gal
